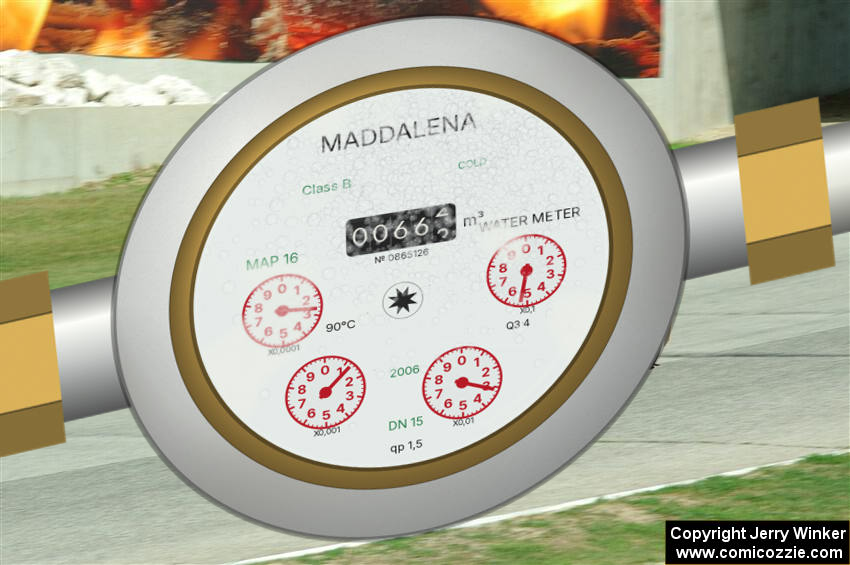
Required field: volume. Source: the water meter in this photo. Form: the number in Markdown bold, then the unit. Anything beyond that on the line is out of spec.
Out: **662.5312** m³
